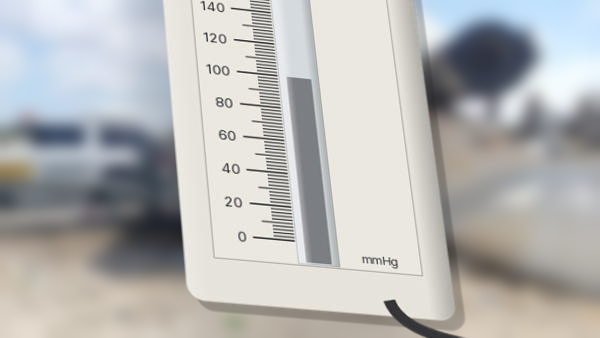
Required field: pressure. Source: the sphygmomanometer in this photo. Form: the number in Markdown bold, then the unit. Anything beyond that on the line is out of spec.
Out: **100** mmHg
